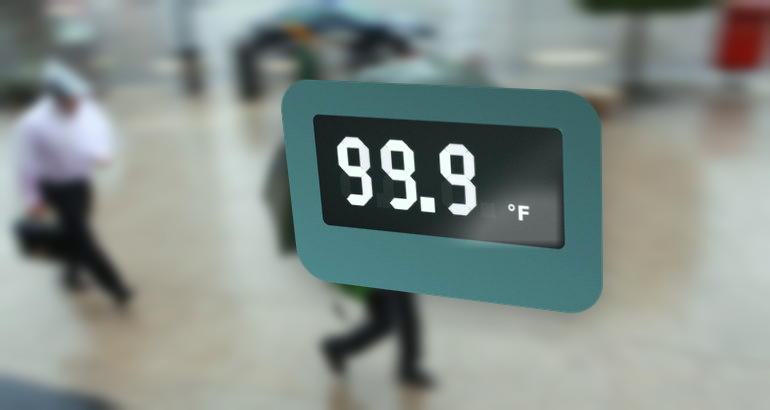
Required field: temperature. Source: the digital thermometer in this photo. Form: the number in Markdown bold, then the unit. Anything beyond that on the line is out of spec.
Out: **99.9** °F
